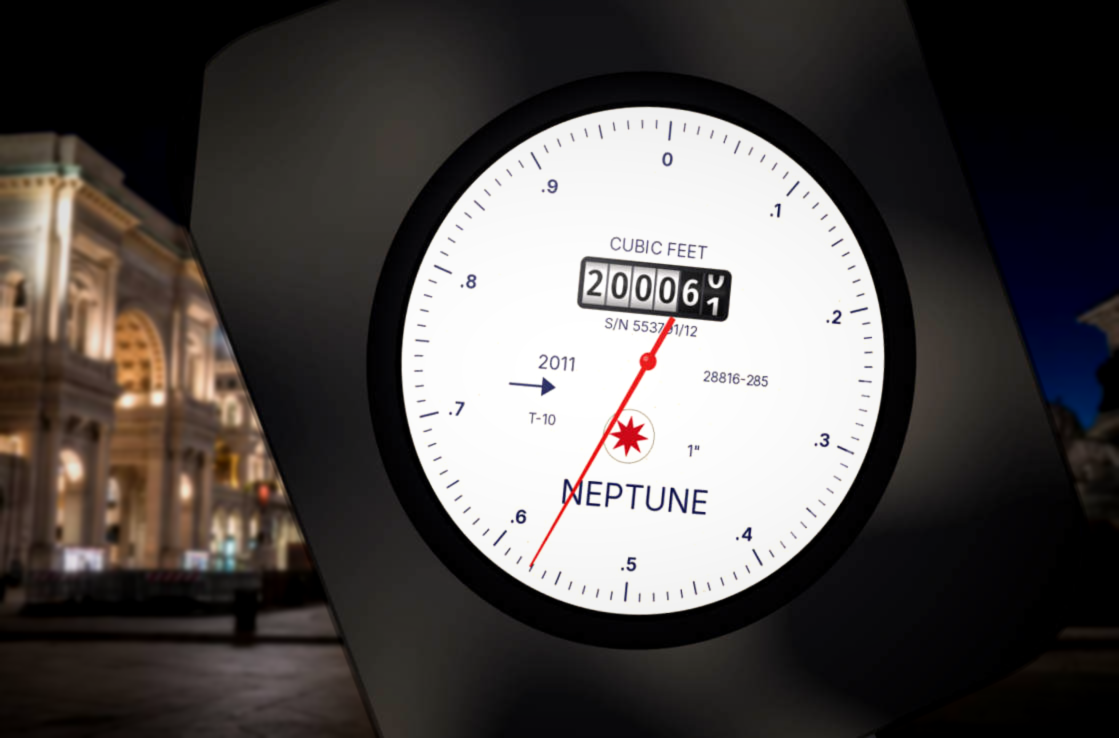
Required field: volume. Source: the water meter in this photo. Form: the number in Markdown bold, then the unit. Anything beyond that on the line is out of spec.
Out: **200060.57** ft³
